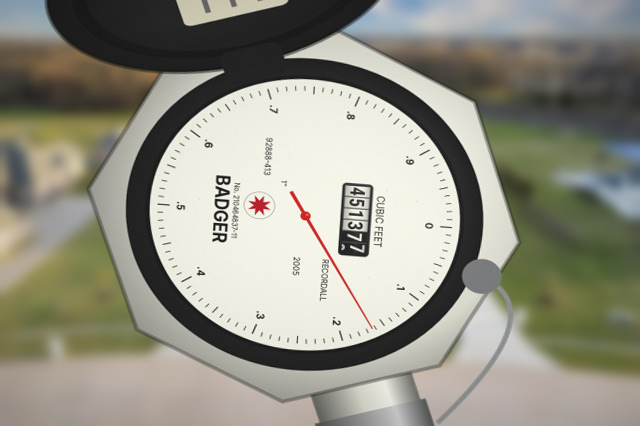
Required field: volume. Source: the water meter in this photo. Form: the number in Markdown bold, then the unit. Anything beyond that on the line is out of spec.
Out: **451377.16** ft³
